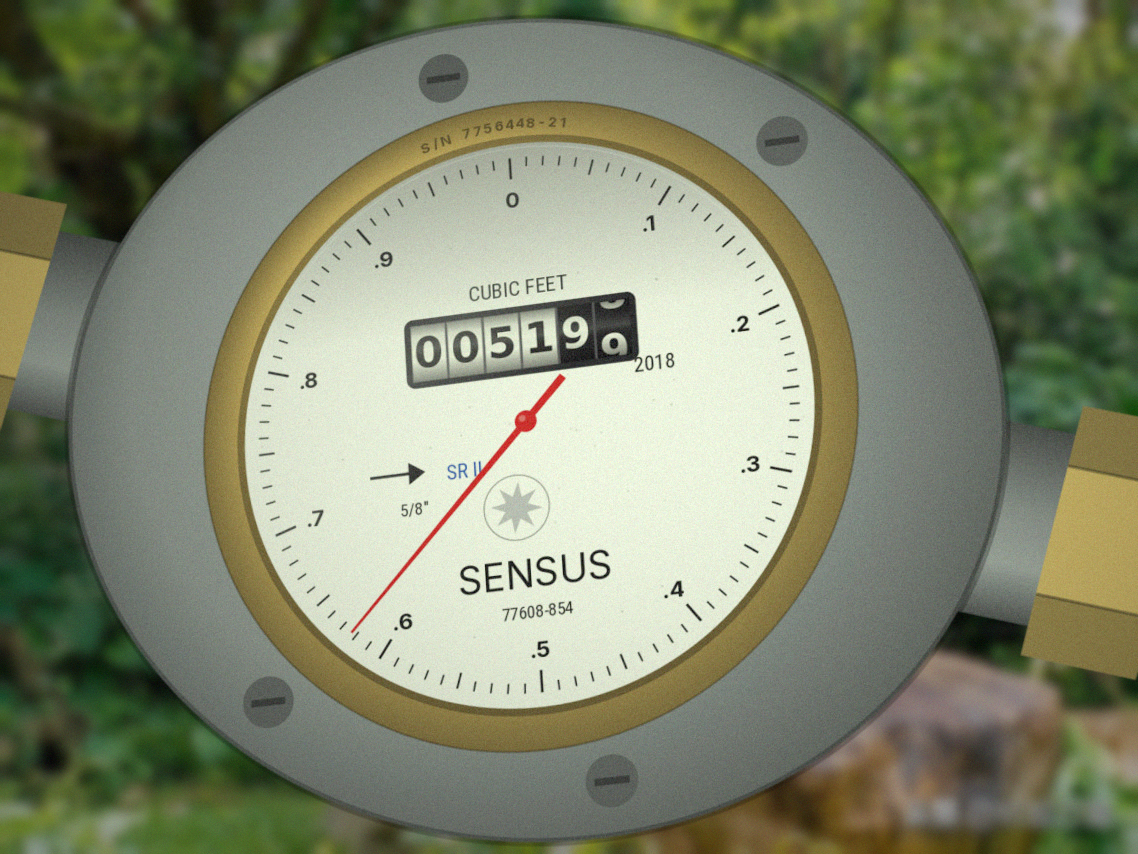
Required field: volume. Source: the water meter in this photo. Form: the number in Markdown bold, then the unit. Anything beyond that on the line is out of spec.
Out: **5198.62** ft³
